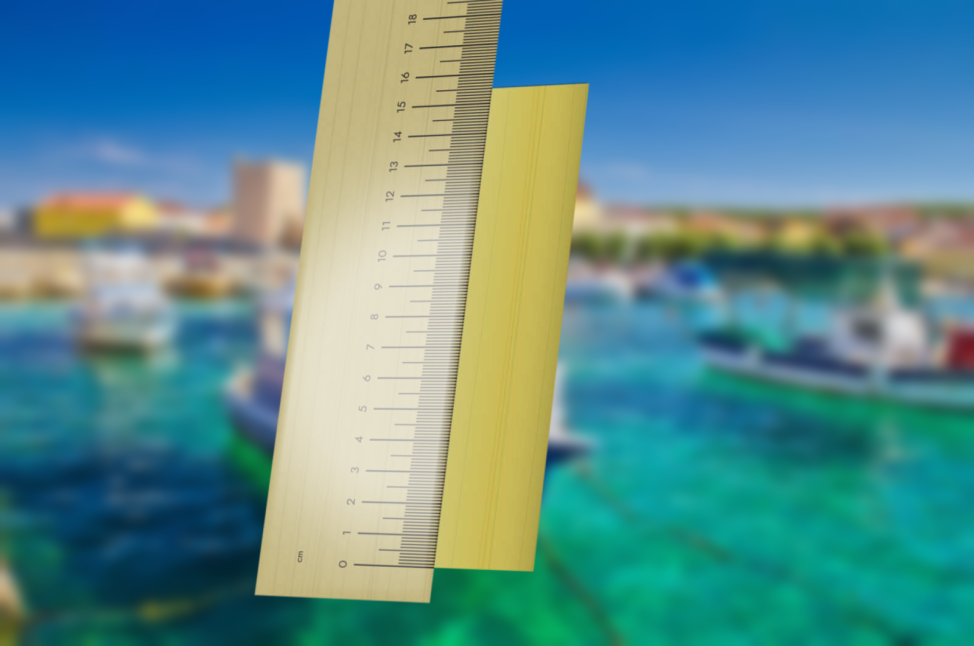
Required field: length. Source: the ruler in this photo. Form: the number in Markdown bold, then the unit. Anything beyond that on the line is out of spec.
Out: **15.5** cm
